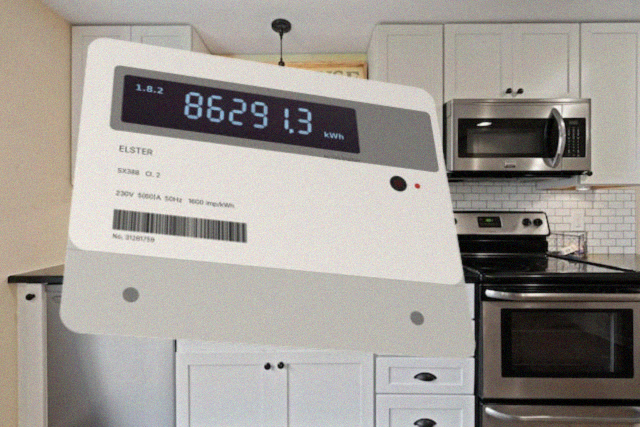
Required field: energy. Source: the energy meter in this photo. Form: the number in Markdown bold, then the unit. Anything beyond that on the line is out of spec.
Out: **86291.3** kWh
